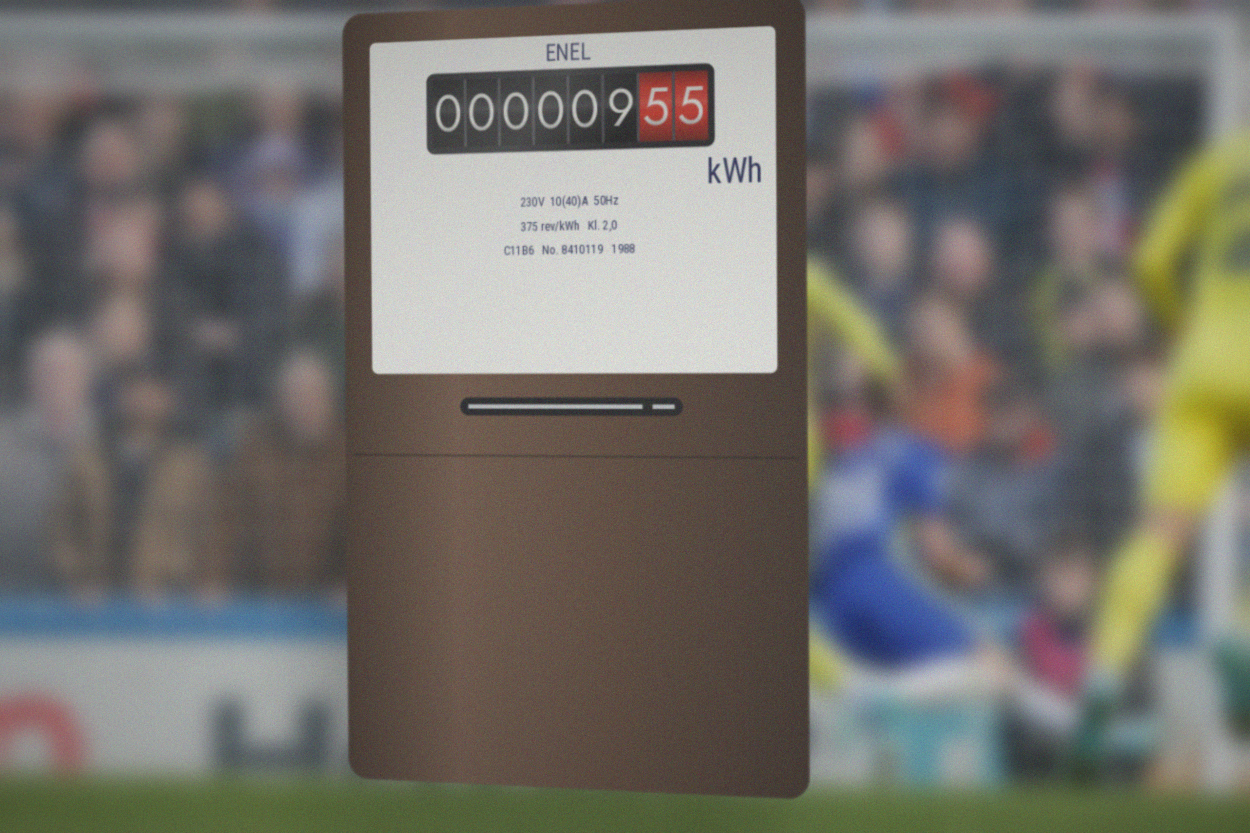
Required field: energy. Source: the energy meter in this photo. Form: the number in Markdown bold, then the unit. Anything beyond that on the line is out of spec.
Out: **9.55** kWh
